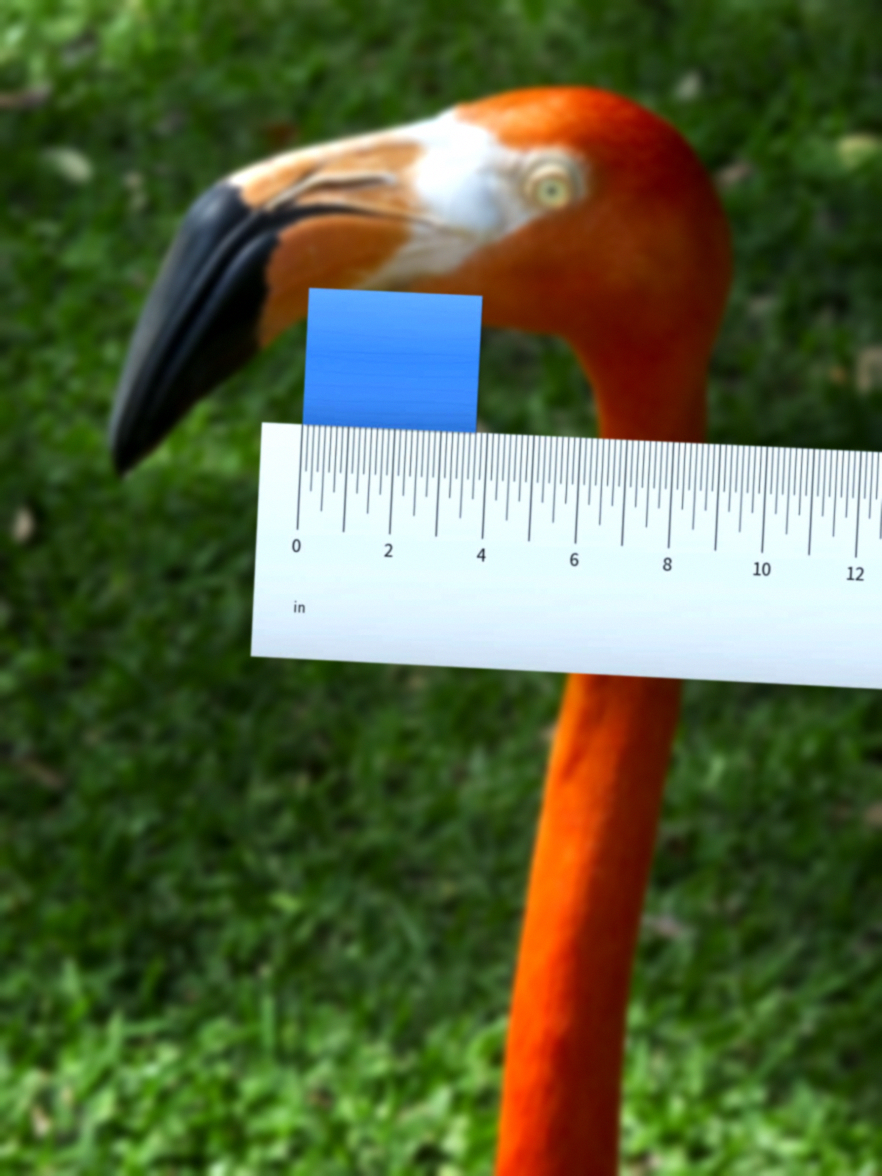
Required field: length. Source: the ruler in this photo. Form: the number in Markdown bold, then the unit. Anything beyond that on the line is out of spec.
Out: **3.75** in
